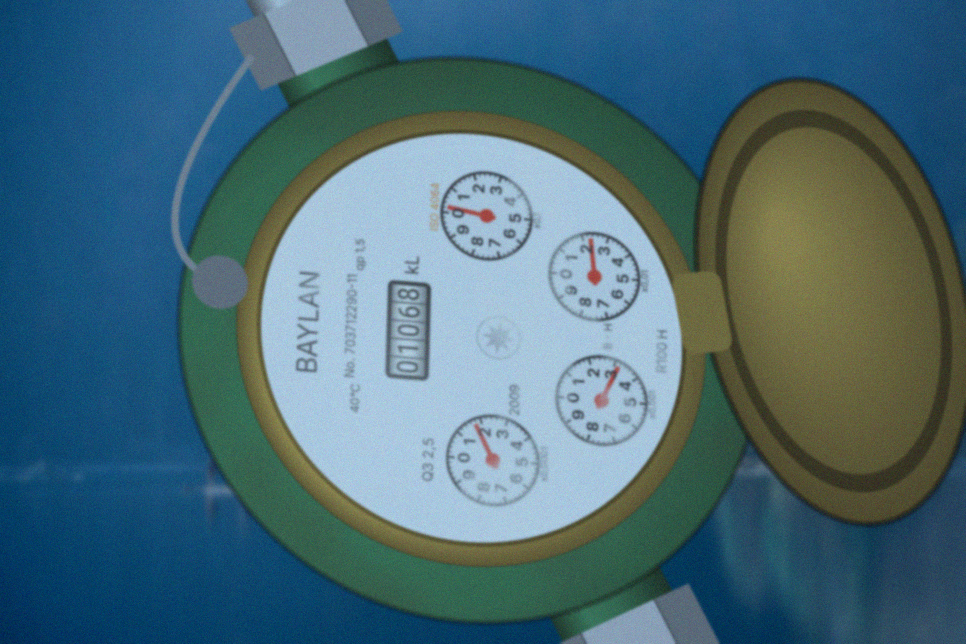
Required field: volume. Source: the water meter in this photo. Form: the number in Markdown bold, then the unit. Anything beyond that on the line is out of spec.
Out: **1068.0231** kL
